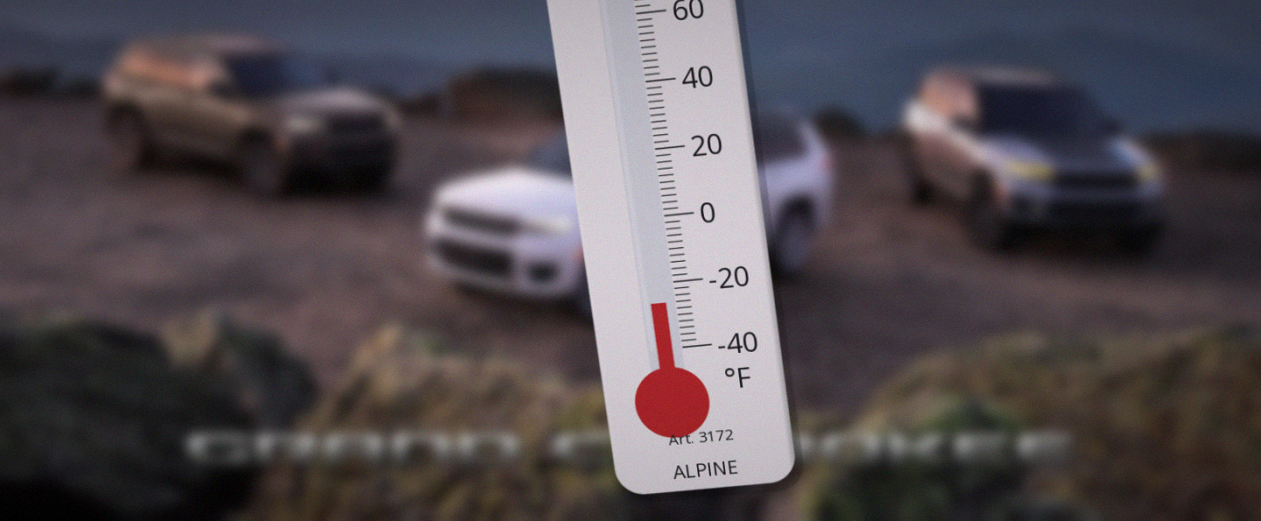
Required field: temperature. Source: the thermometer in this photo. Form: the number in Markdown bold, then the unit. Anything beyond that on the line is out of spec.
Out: **-26** °F
